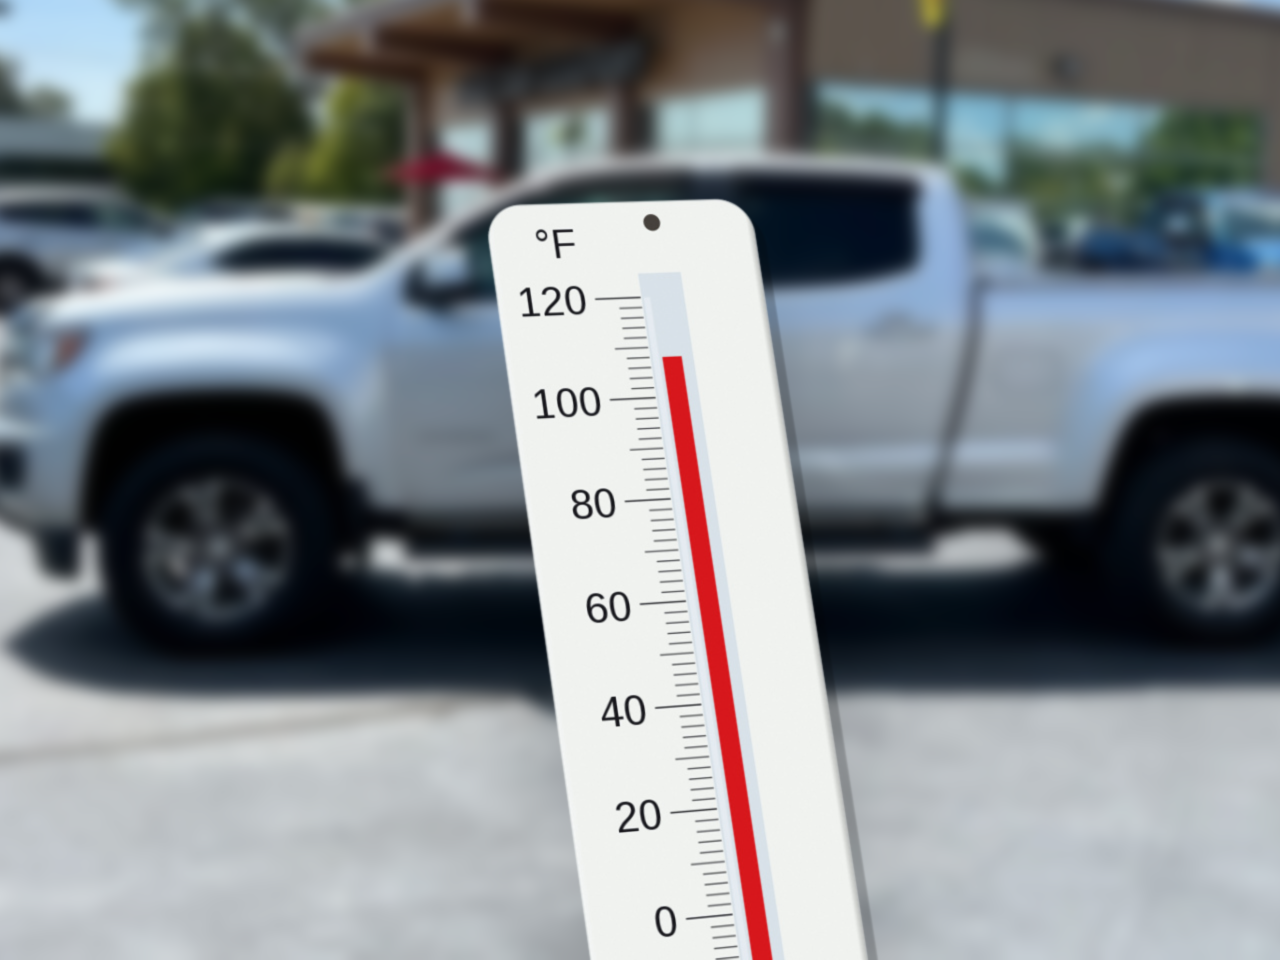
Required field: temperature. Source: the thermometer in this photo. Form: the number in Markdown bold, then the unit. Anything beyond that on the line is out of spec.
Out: **108** °F
